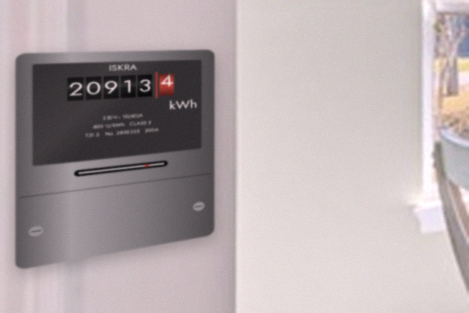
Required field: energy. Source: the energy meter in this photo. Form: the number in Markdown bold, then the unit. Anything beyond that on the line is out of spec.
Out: **20913.4** kWh
